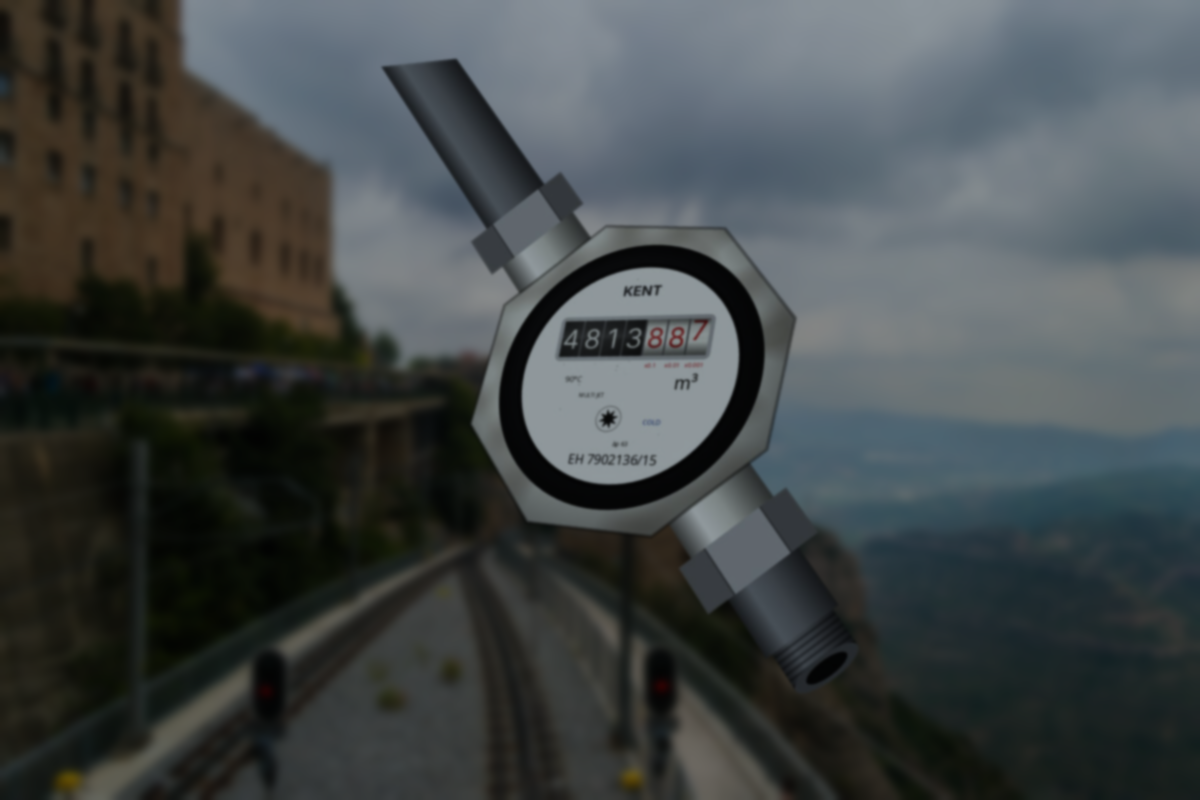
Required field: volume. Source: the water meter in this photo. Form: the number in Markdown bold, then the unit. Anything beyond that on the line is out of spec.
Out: **4813.887** m³
